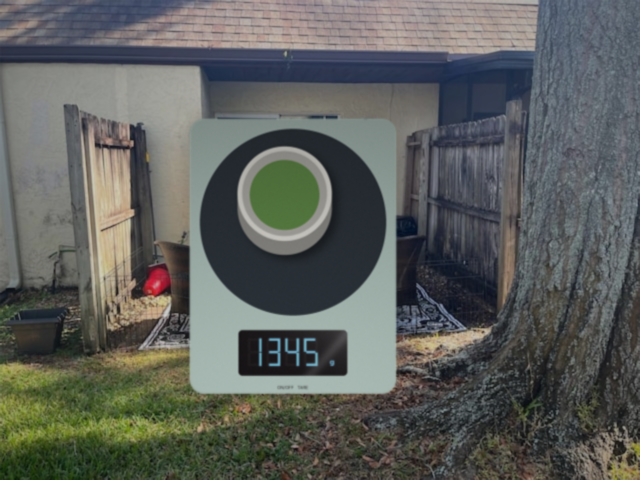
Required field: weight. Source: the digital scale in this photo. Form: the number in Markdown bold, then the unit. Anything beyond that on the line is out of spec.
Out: **1345** g
